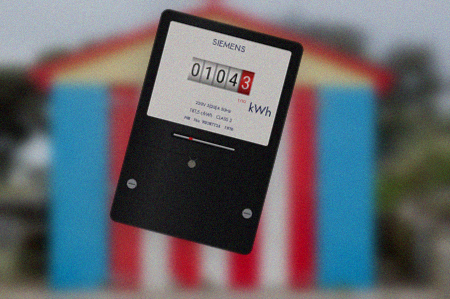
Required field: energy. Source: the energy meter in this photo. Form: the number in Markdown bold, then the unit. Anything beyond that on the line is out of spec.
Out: **104.3** kWh
